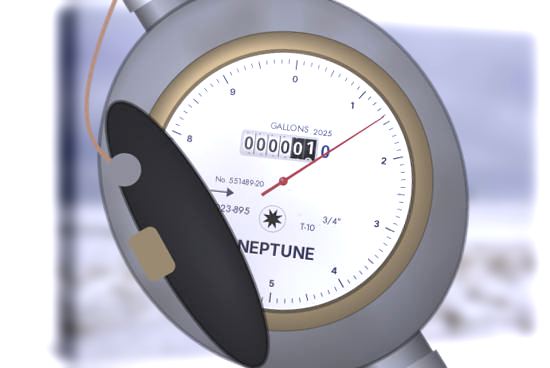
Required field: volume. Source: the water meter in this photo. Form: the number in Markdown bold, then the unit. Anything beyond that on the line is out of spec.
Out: **11.4** gal
